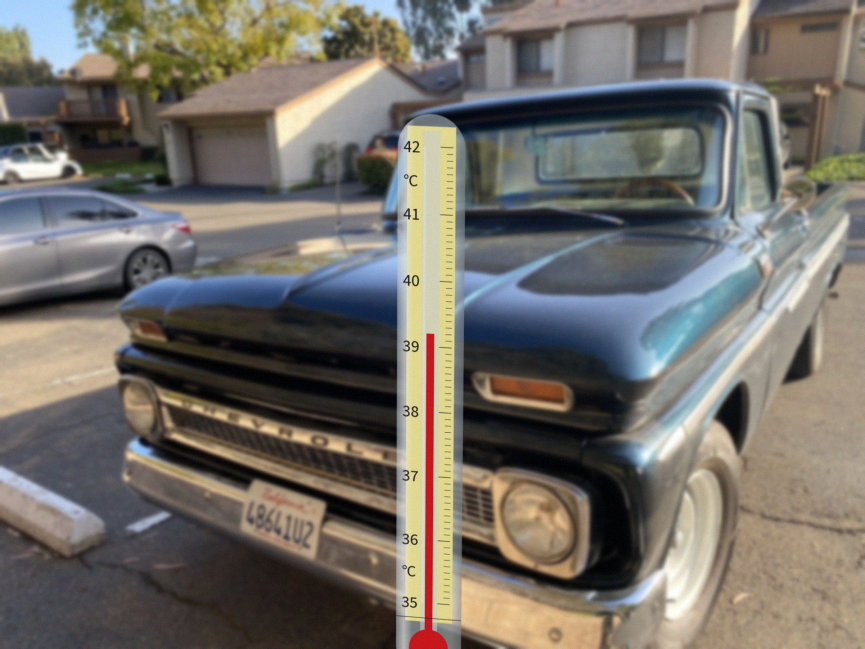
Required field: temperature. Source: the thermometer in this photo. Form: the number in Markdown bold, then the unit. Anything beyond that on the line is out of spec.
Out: **39.2** °C
